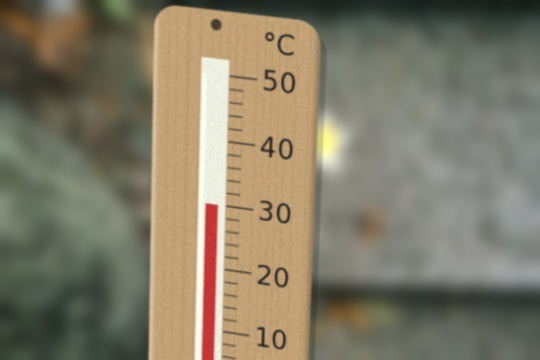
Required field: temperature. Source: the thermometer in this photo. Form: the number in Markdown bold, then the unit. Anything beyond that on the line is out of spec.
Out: **30** °C
